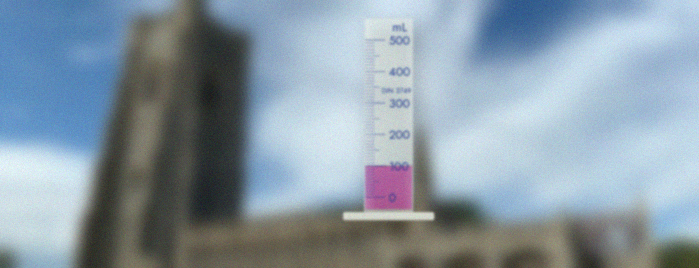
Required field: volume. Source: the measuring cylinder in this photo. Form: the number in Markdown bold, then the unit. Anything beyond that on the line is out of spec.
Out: **100** mL
